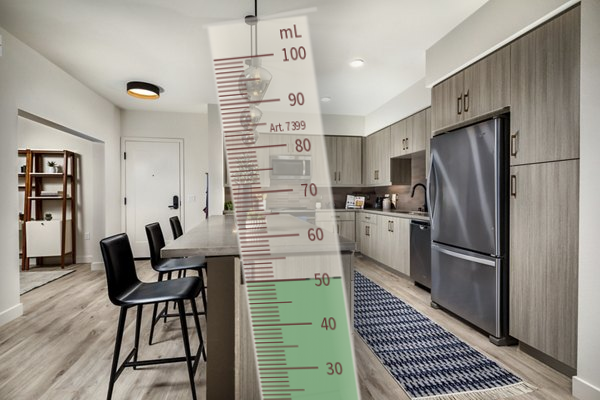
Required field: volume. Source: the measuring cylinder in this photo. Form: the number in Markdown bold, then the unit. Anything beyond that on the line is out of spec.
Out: **50** mL
